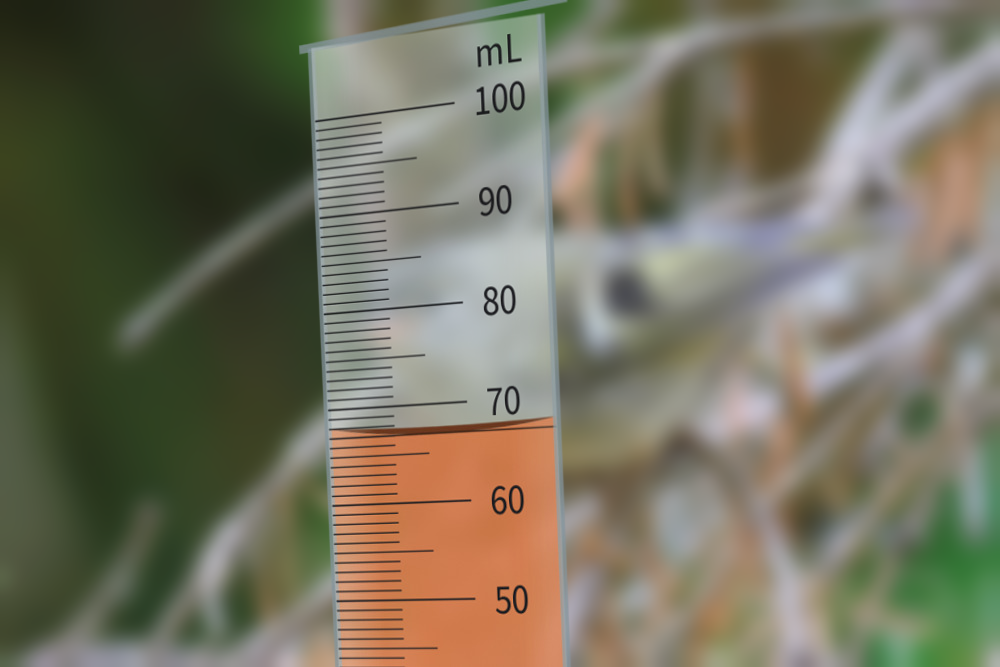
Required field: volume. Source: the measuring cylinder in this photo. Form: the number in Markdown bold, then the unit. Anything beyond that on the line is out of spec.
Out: **67** mL
